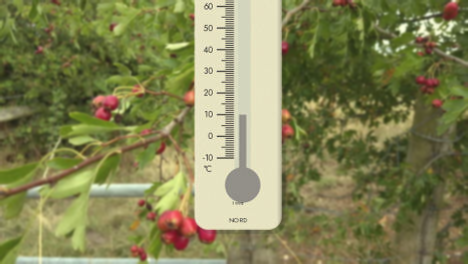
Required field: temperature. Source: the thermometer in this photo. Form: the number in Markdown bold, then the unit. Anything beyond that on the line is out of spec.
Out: **10** °C
